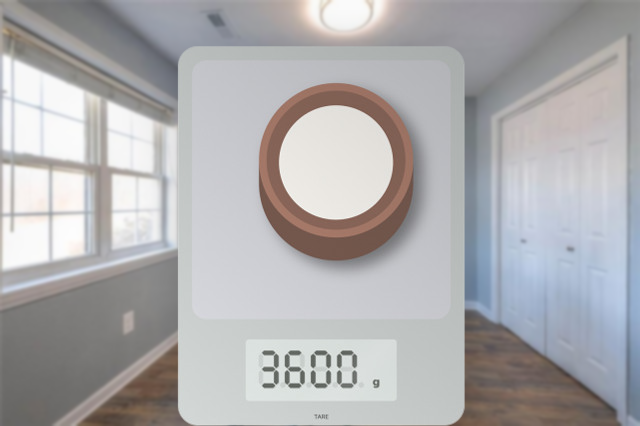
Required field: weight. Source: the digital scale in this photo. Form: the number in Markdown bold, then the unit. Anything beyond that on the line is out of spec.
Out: **3600** g
